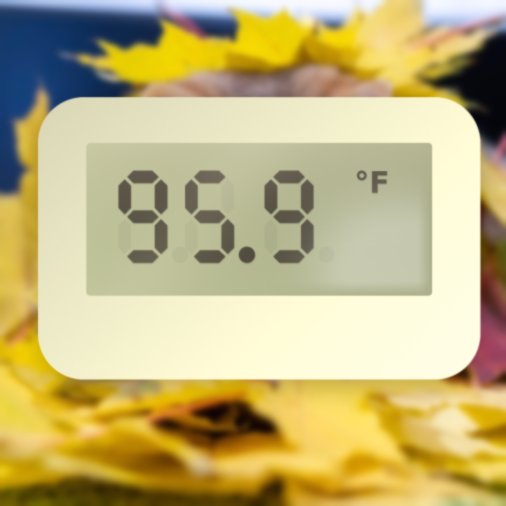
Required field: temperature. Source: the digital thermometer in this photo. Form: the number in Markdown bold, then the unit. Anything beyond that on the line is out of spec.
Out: **95.9** °F
